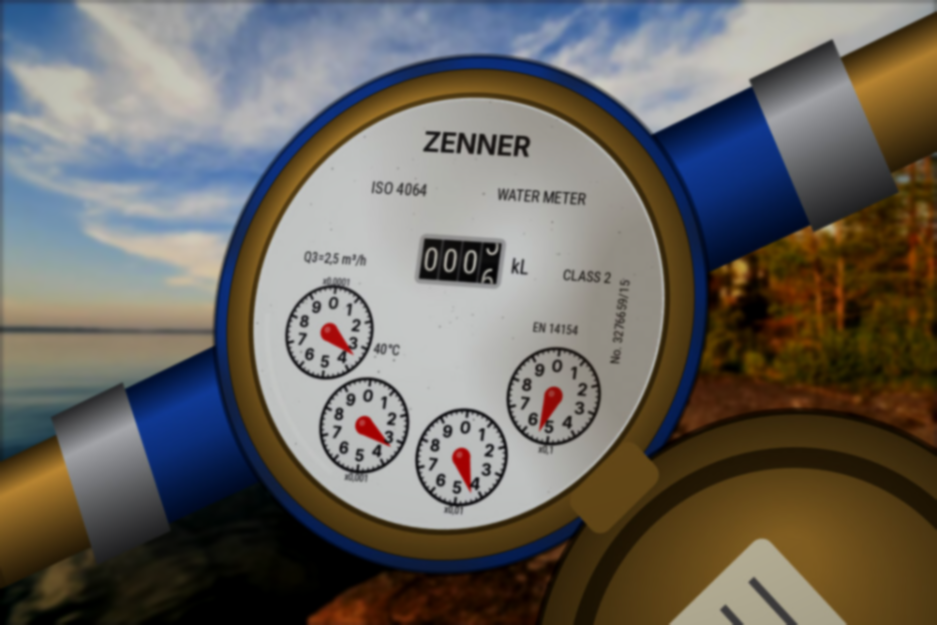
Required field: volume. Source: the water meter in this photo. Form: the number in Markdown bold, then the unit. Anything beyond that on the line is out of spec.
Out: **5.5433** kL
